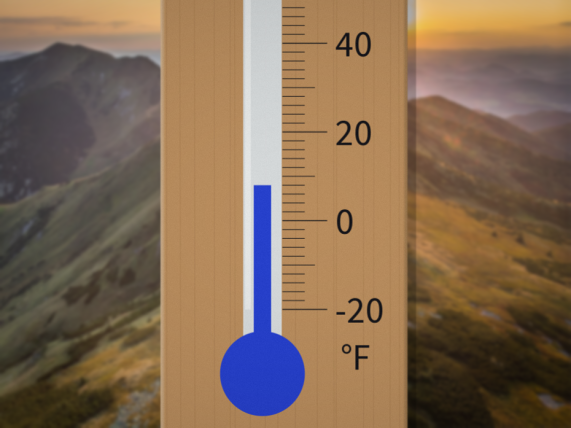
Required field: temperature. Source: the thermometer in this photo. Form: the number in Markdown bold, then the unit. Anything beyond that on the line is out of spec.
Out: **8** °F
